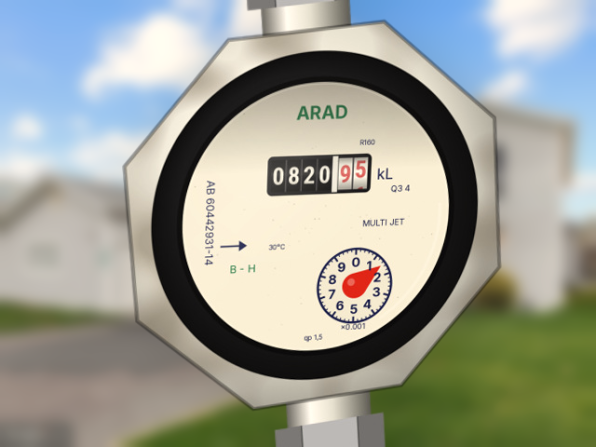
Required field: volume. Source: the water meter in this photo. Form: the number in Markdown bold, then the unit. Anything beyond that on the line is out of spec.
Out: **820.951** kL
